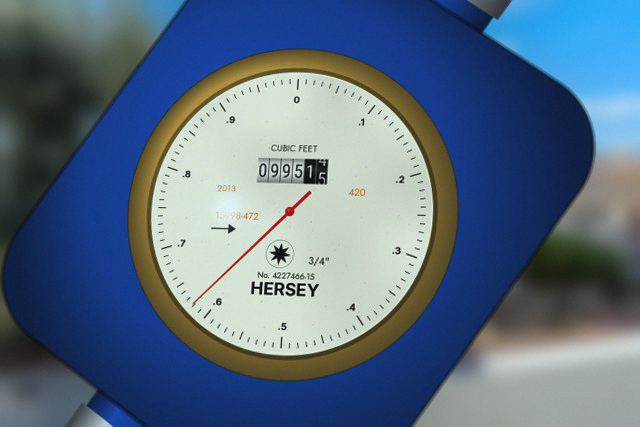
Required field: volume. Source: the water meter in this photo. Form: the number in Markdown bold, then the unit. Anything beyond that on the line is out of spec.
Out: **99514.62** ft³
